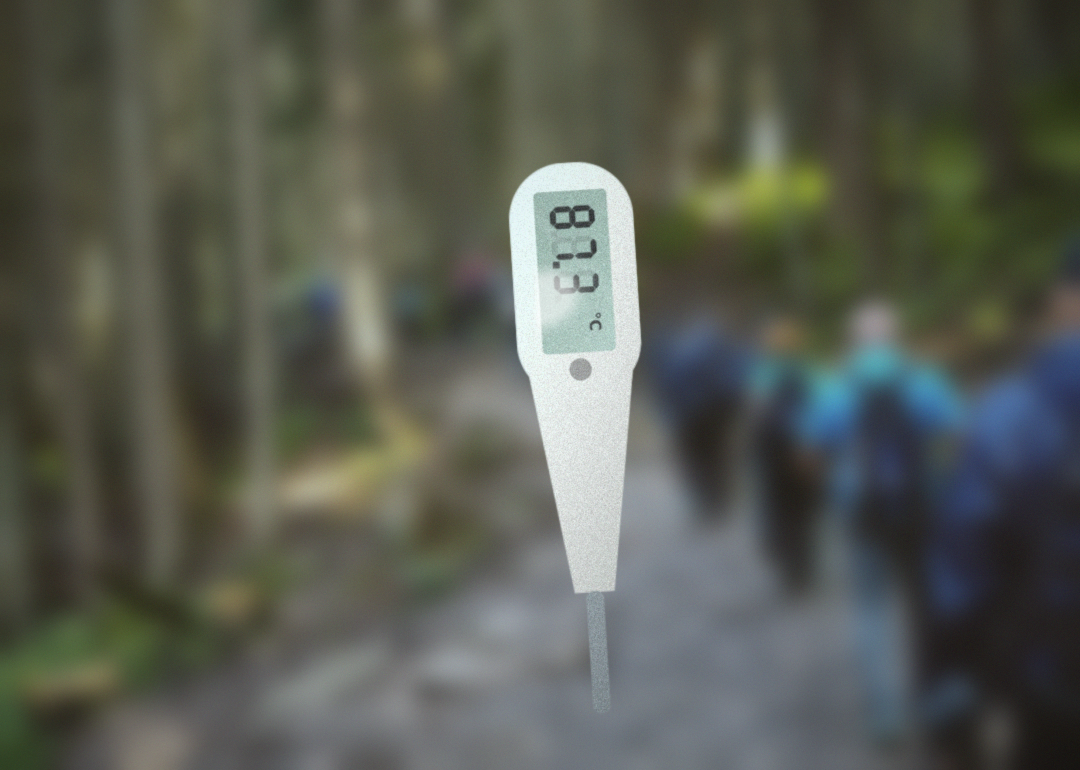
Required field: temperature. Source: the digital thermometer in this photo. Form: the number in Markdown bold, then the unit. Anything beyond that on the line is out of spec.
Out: **87.3** °C
